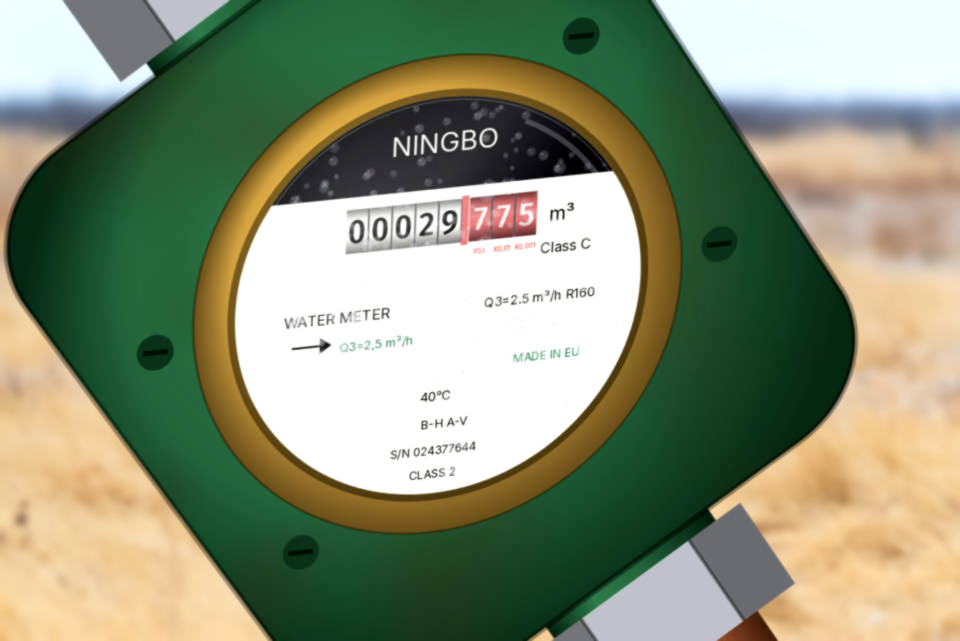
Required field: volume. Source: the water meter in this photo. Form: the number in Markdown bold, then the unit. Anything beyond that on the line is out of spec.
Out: **29.775** m³
